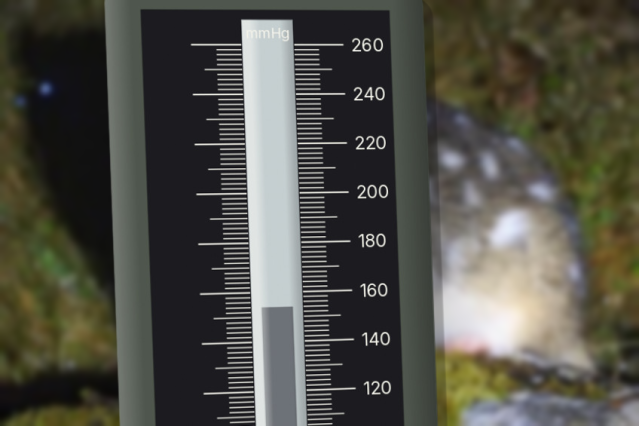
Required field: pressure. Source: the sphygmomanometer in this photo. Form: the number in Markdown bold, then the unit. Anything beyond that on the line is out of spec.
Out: **154** mmHg
